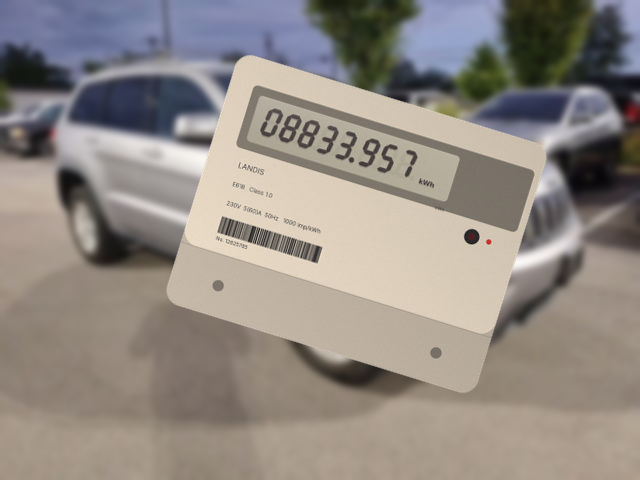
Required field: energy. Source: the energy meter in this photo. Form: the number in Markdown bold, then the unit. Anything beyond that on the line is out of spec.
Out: **8833.957** kWh
